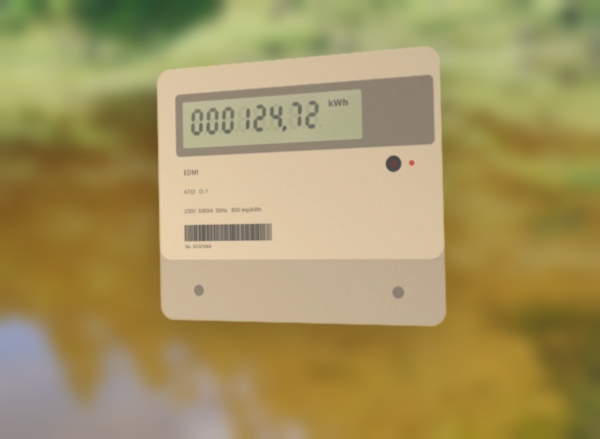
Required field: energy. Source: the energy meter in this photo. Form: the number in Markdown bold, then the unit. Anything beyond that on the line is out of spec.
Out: **124.72** kWh
